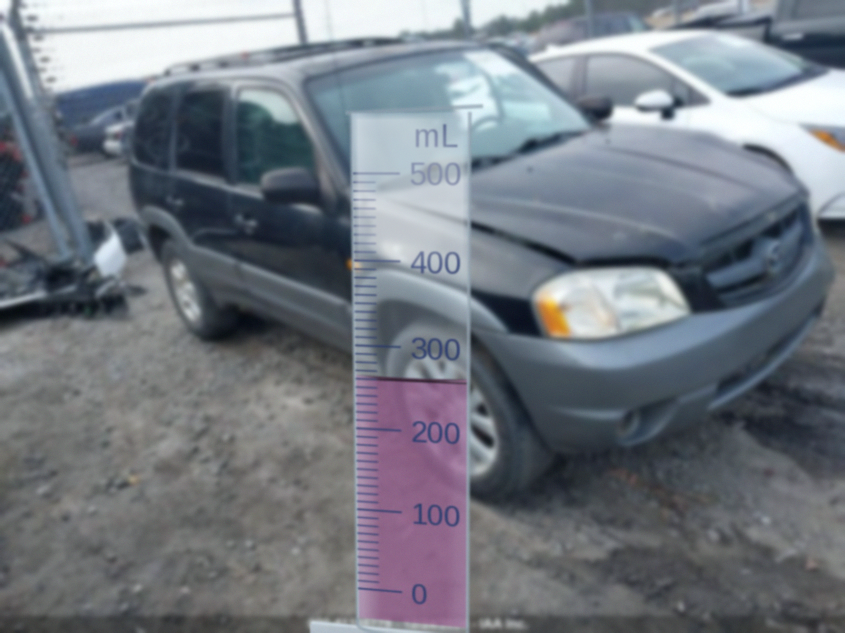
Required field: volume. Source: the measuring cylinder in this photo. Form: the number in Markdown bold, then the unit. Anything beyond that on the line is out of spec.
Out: **260** mL
